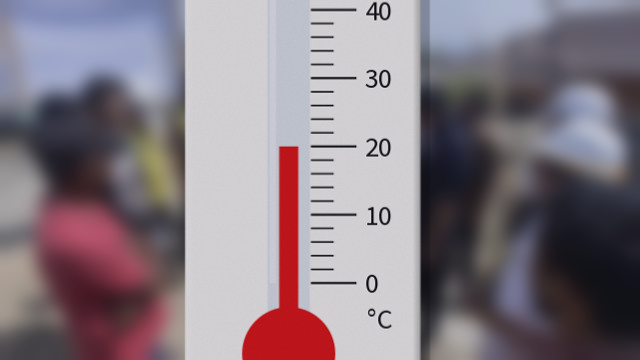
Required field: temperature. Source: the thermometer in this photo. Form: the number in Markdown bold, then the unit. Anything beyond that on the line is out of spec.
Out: **20** °C
